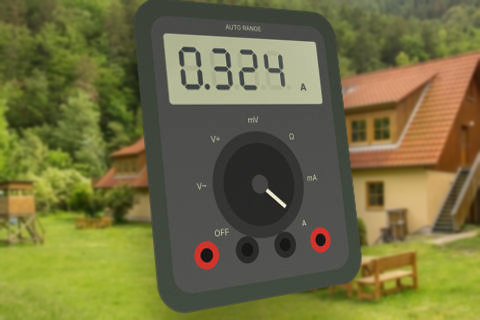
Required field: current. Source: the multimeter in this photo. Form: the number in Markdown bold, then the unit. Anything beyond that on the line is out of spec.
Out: **0.324** A
